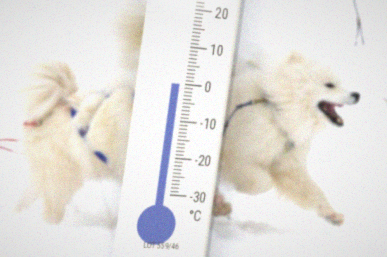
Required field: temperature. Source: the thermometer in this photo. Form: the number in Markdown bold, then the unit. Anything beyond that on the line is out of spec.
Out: **0** °C
